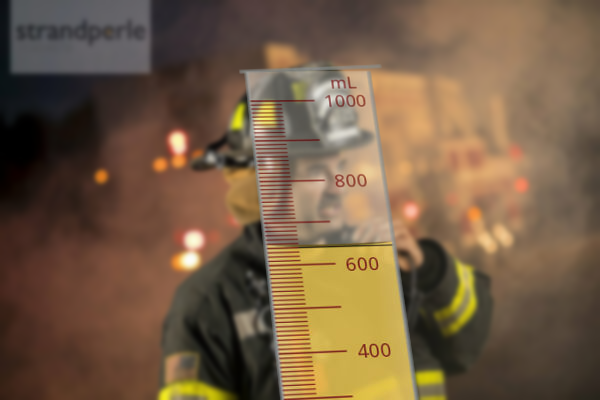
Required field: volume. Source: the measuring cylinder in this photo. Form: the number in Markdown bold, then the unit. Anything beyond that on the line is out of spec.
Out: **640** mL
